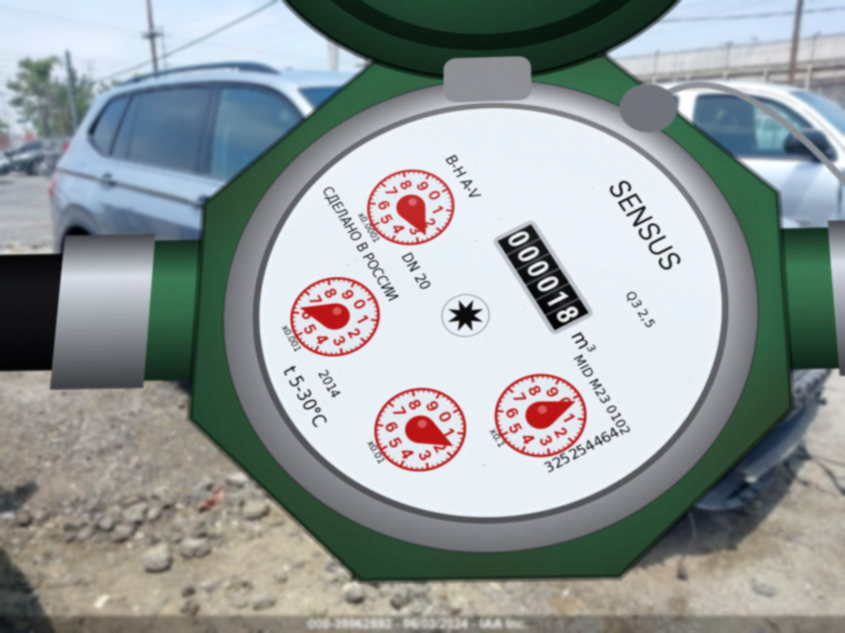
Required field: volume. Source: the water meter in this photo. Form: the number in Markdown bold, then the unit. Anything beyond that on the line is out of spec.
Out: **18.0162** m³
